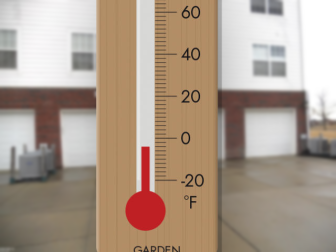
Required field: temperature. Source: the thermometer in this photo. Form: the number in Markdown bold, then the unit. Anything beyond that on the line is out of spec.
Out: **-4** °F
